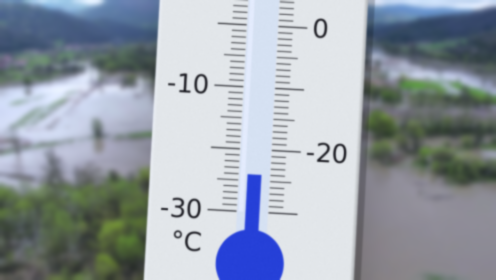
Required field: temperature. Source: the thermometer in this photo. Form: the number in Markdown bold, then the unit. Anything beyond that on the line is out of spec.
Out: **-24** °C
